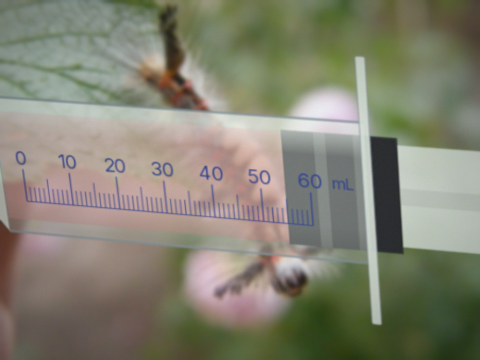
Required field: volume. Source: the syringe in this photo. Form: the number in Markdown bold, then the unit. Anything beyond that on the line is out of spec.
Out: **55** mL
